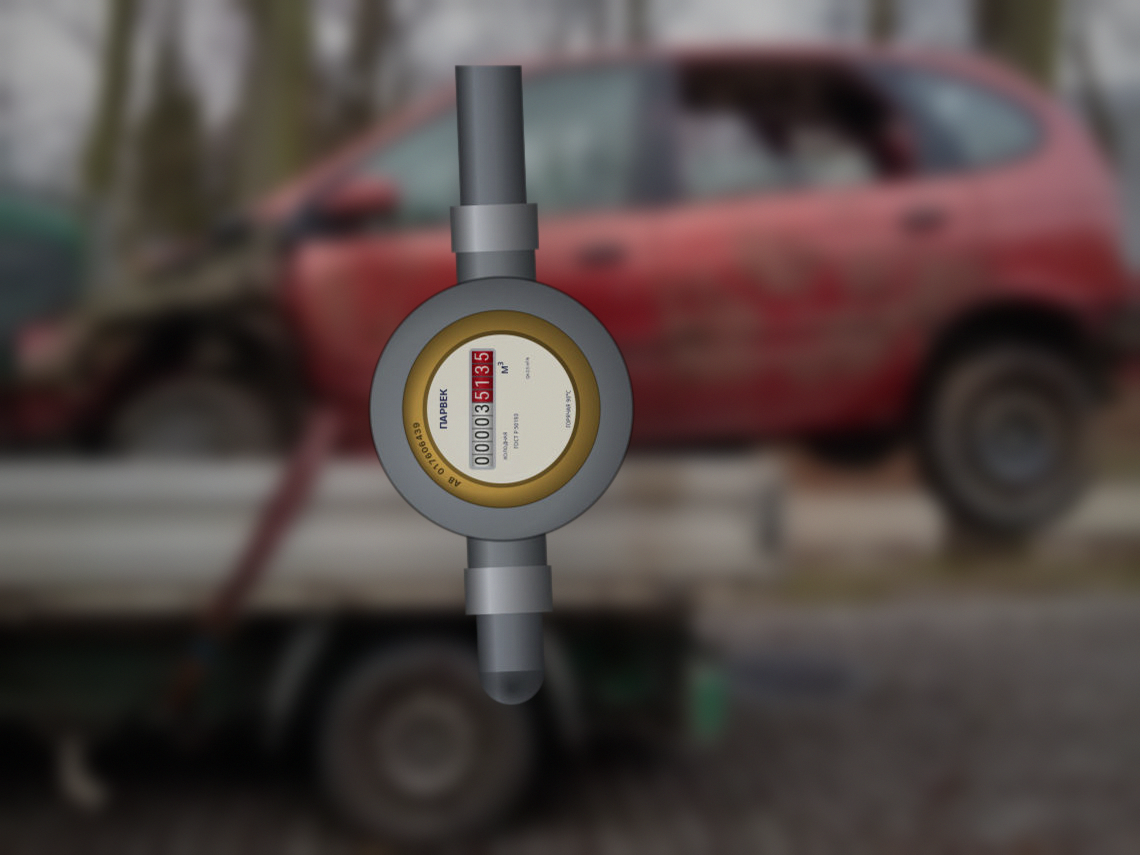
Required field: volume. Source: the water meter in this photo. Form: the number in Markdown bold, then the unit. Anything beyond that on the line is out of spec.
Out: **3.5135** m³
